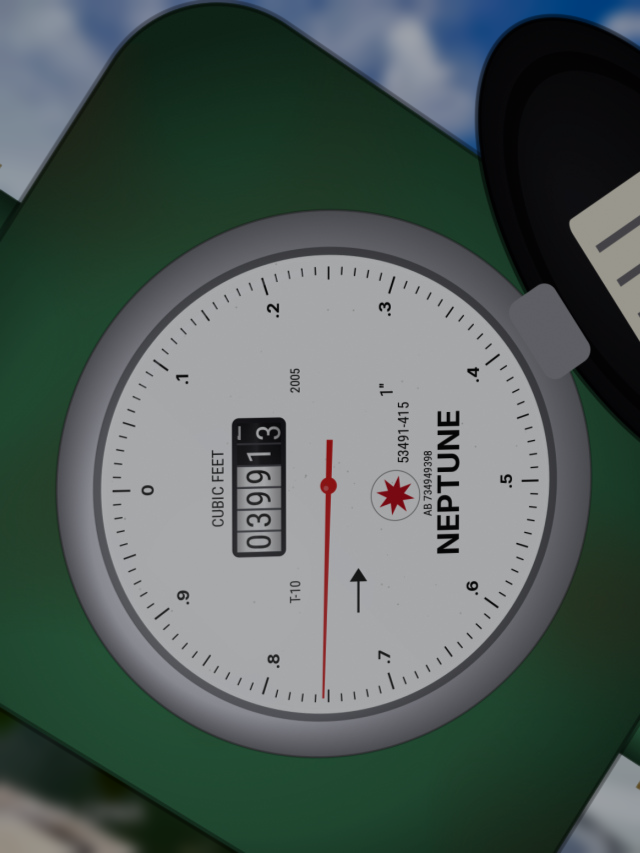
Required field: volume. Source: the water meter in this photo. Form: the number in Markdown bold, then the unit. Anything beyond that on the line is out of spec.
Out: **39912.75** ft³
